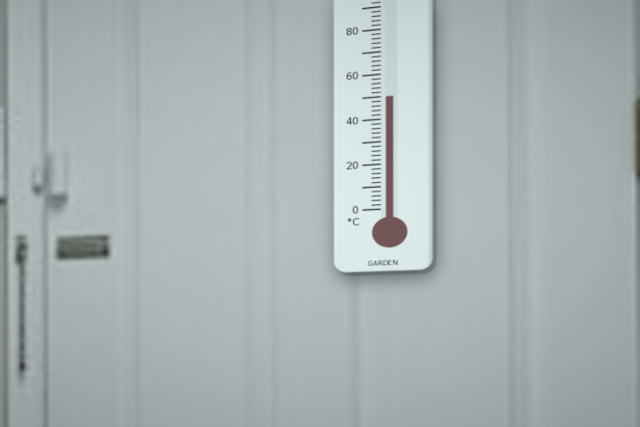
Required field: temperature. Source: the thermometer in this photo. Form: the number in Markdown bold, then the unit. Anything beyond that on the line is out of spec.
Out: **50** °C
